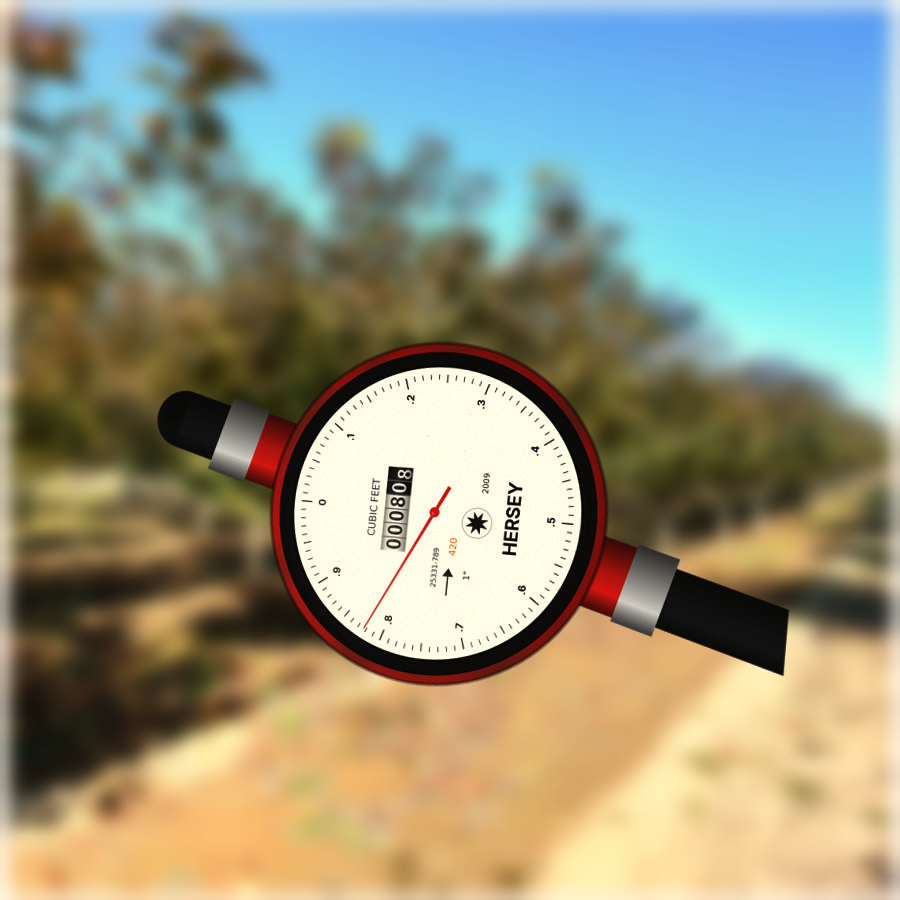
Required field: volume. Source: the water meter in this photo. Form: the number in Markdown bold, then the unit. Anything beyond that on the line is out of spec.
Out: **807.82** ft³
